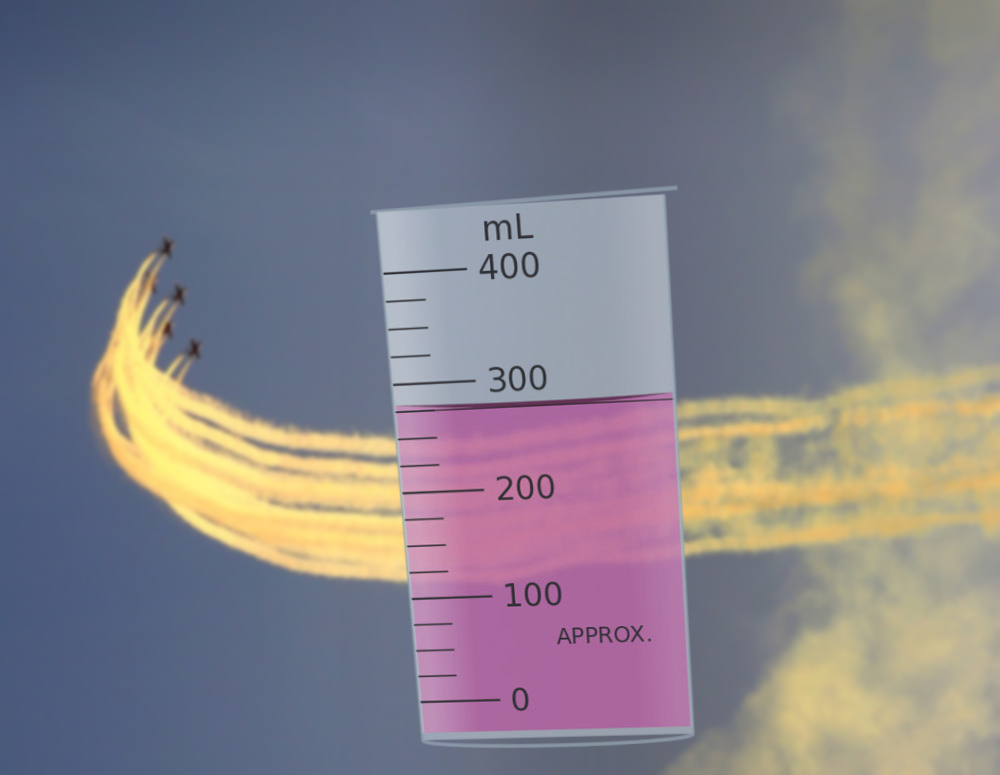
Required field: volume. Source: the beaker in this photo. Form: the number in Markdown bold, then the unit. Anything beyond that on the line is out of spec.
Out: **275** mL
